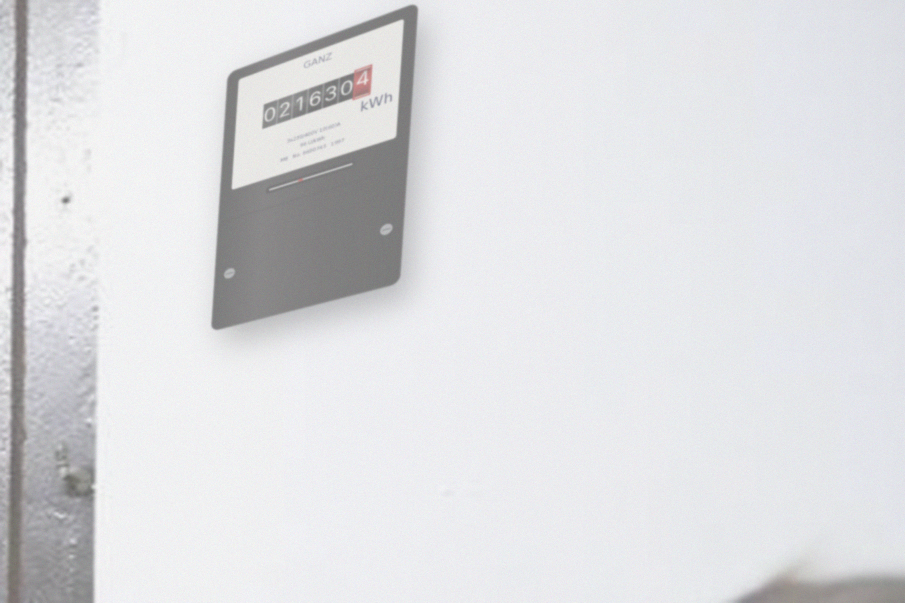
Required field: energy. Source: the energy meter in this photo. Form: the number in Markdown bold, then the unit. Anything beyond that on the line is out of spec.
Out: **21630.4** kWh
